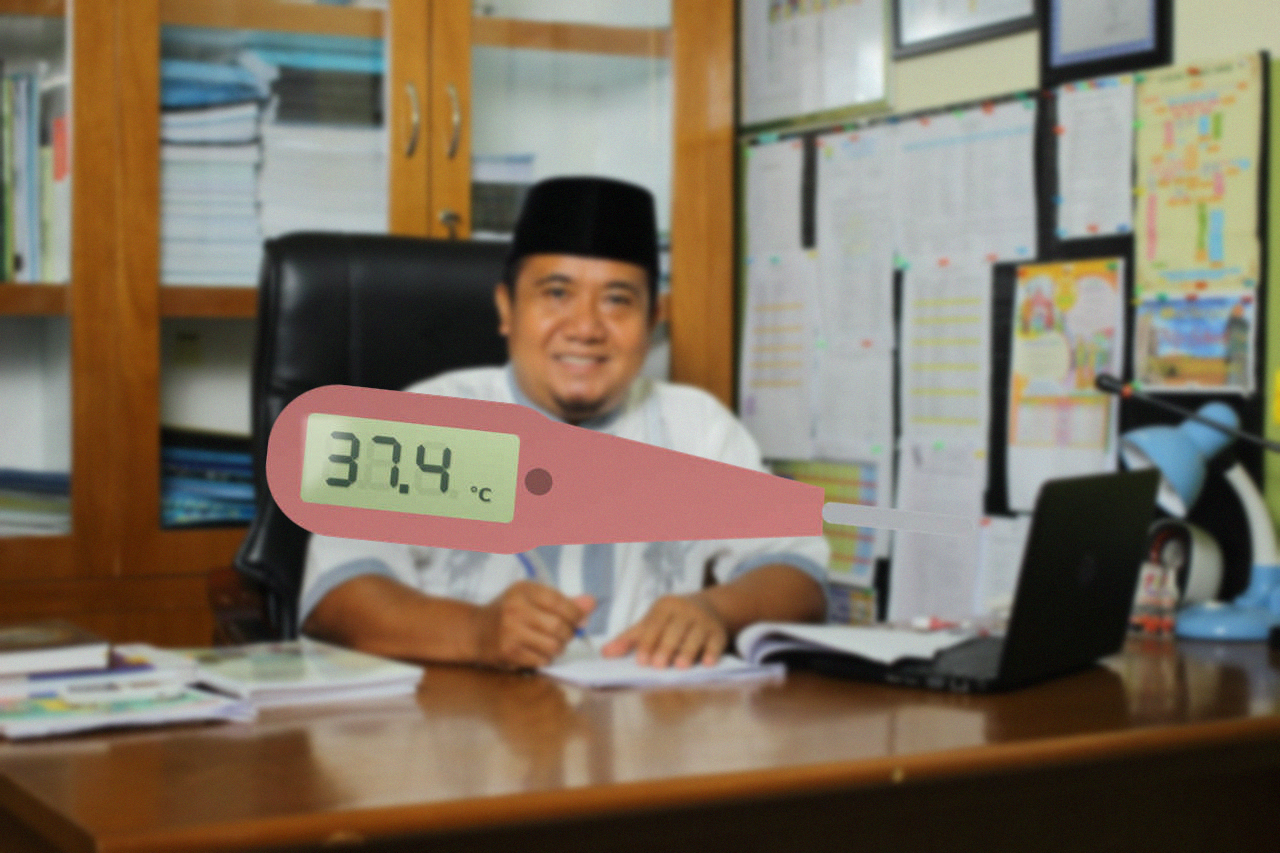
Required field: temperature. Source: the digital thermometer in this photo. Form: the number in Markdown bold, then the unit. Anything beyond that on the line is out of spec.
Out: **37.4** °C
